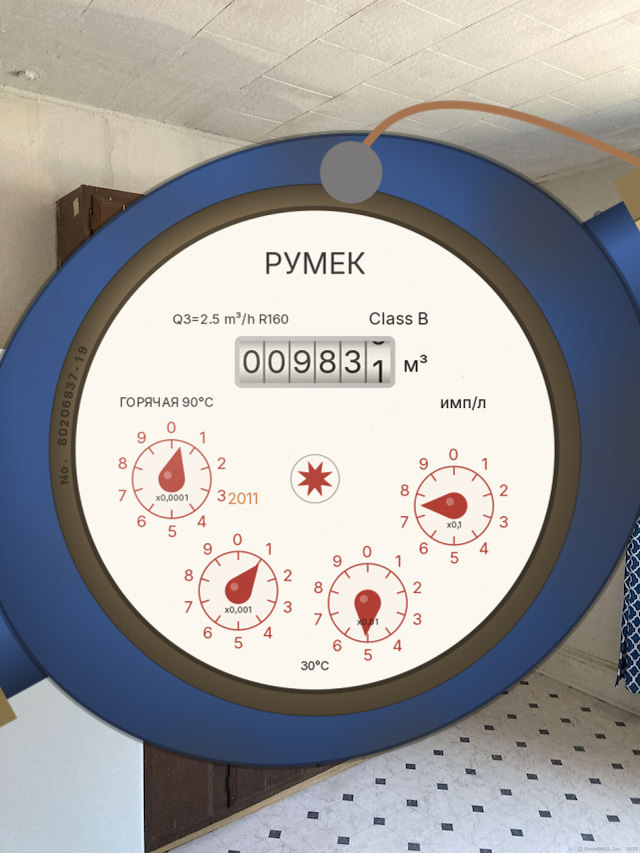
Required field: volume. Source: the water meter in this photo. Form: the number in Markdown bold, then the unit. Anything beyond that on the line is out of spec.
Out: **9830.7510** m³
